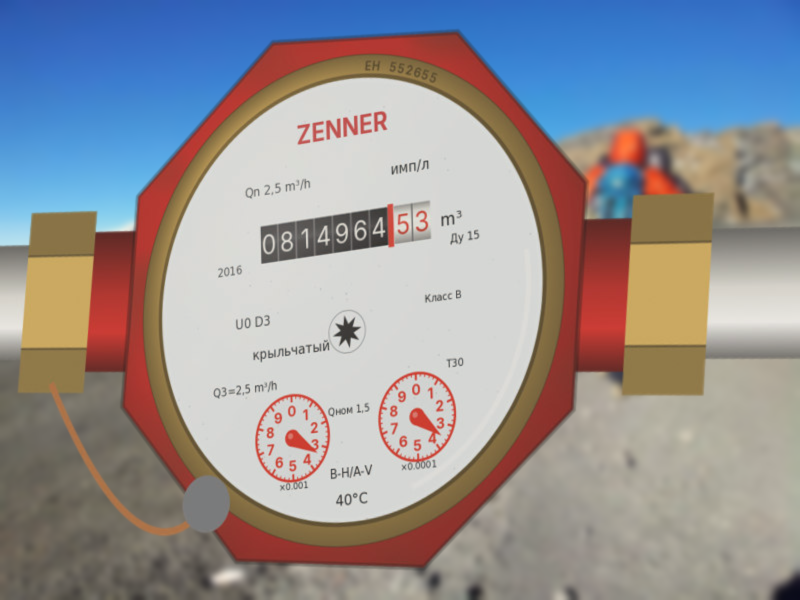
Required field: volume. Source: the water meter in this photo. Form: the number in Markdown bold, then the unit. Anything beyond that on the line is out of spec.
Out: **814964.5333** m³
